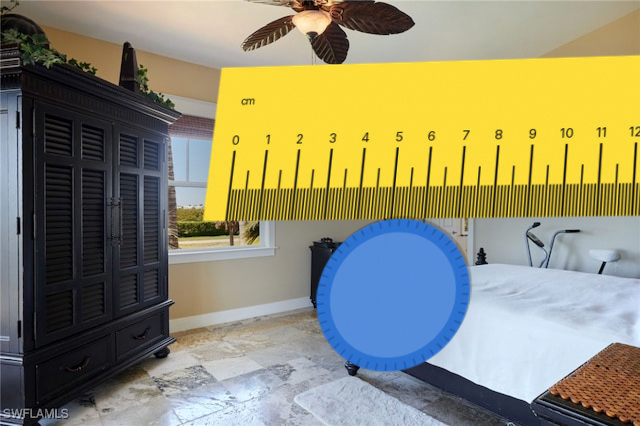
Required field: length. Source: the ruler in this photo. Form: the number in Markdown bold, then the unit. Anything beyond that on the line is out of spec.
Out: **4.5** cm
